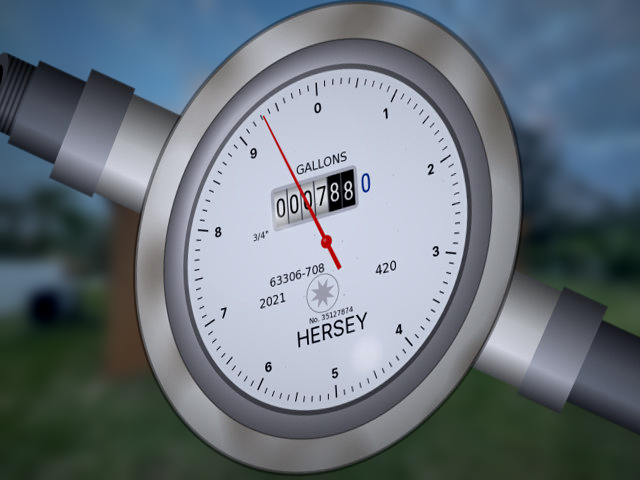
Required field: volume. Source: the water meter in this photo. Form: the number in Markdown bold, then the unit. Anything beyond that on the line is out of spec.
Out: **7879.3** gal
